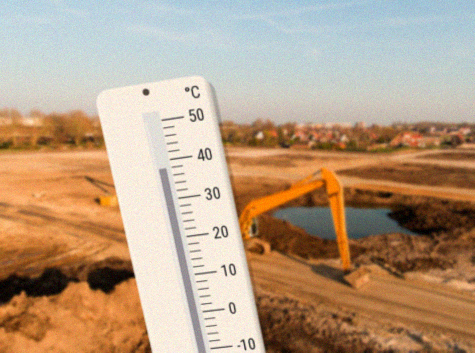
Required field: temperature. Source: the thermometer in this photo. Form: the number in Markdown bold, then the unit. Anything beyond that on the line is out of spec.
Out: **38** °C
